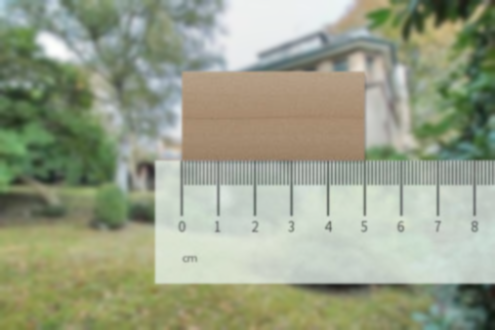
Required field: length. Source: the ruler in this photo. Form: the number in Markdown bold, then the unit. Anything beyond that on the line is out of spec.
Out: **5** cm
